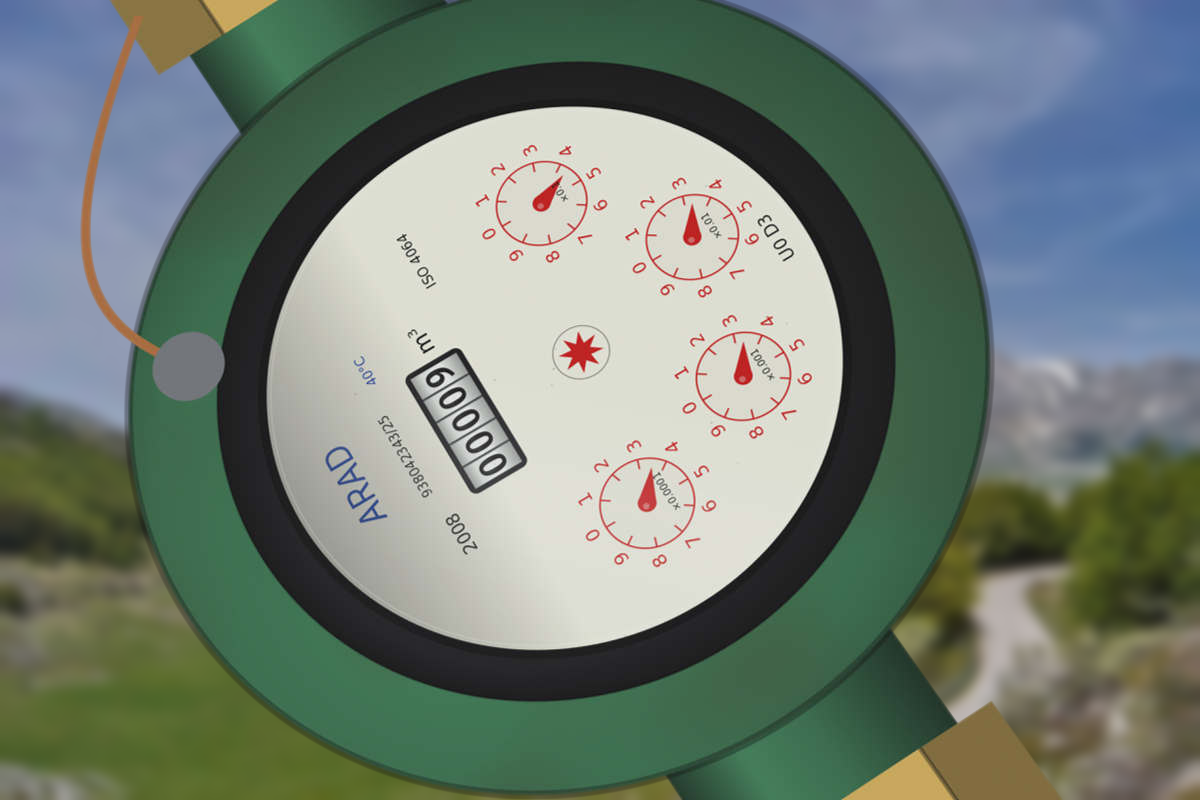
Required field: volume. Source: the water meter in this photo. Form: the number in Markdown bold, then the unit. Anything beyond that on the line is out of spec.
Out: **9.4333** m³
